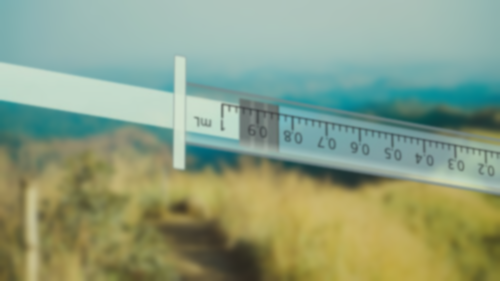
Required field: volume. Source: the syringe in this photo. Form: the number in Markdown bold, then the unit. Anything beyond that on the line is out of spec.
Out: **0.84** mL
